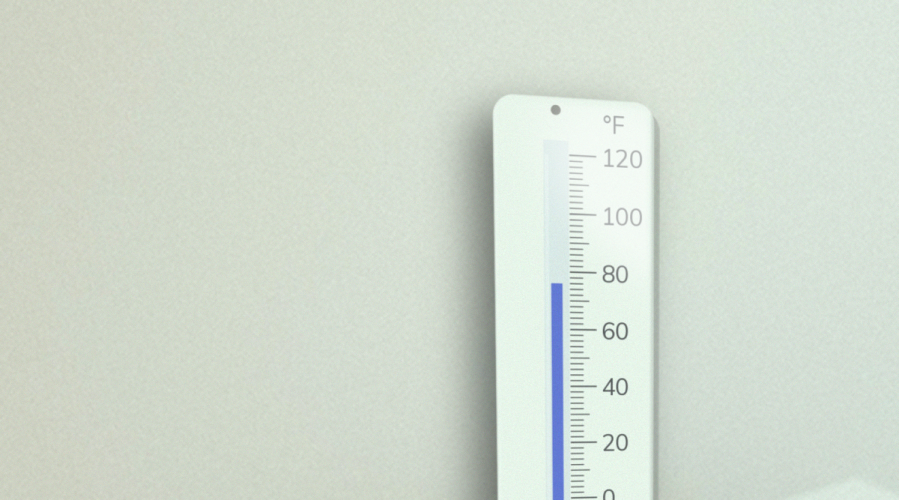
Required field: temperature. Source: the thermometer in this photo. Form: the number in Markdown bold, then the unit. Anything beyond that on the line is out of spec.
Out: **76** °F
